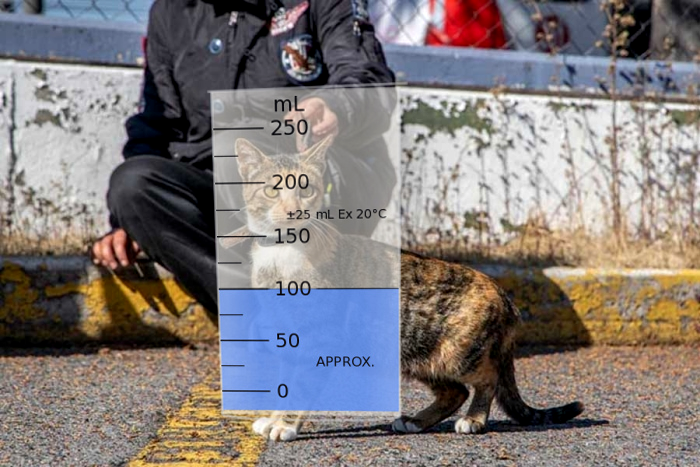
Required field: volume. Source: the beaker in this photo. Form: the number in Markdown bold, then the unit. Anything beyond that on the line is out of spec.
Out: **100** mL
